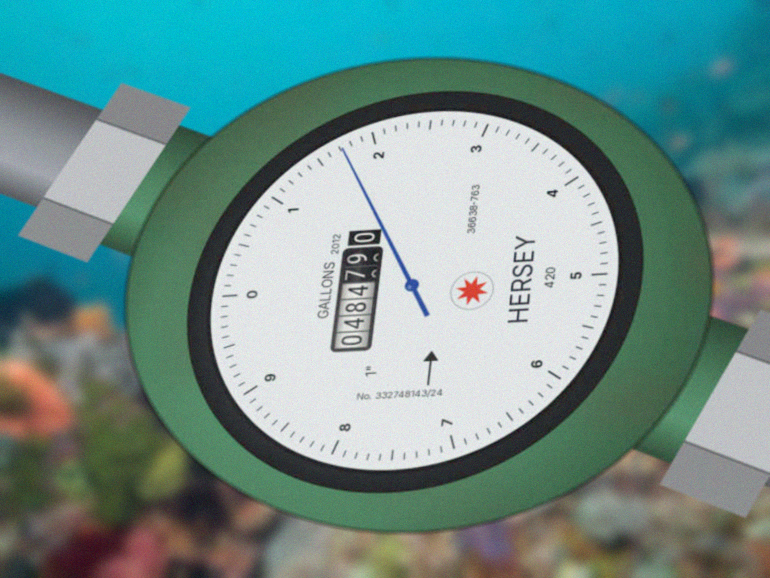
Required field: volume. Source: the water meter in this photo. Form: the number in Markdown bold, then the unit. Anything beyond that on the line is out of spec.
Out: **484791.7** gal
